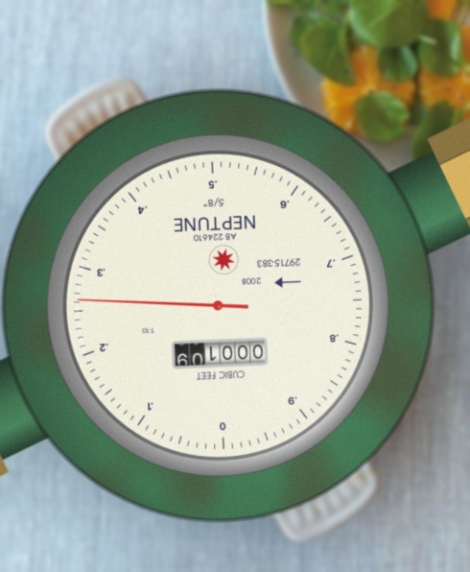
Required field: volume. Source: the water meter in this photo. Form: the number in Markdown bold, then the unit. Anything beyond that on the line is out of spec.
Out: **109.26** ft³
